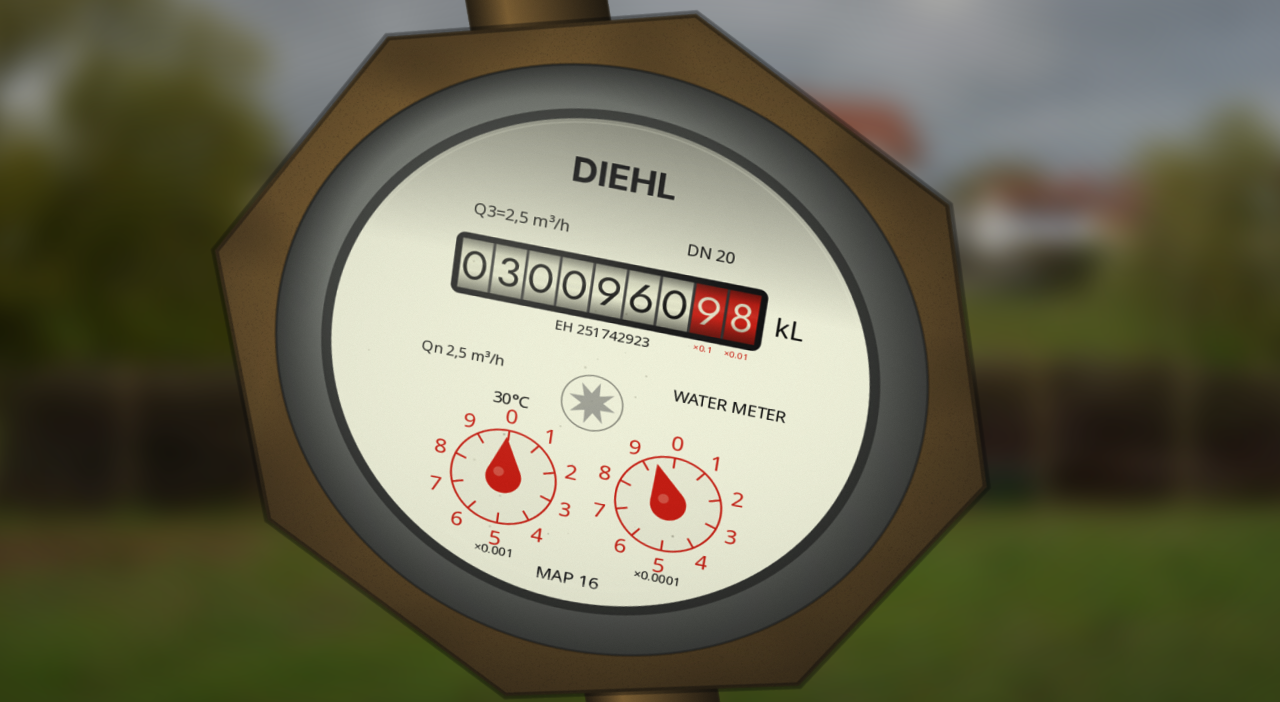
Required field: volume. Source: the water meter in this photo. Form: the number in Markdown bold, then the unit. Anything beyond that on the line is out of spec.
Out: **300960.9799** kL
